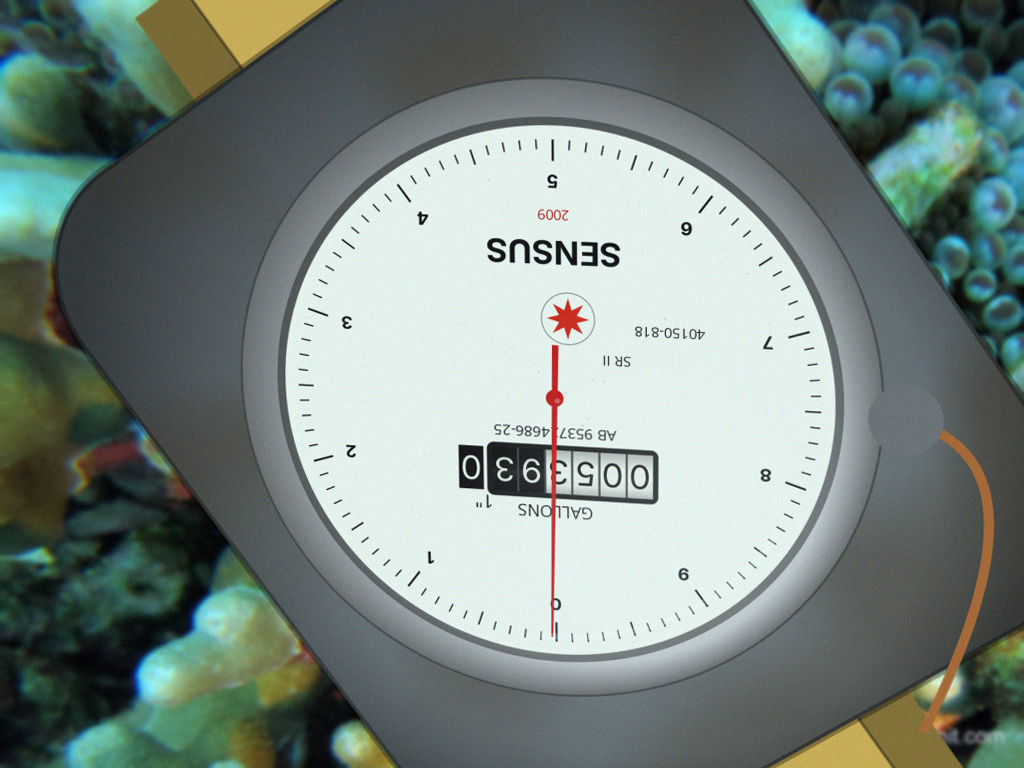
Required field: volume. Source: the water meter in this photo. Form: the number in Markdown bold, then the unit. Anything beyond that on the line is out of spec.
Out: **53930.0** gal
